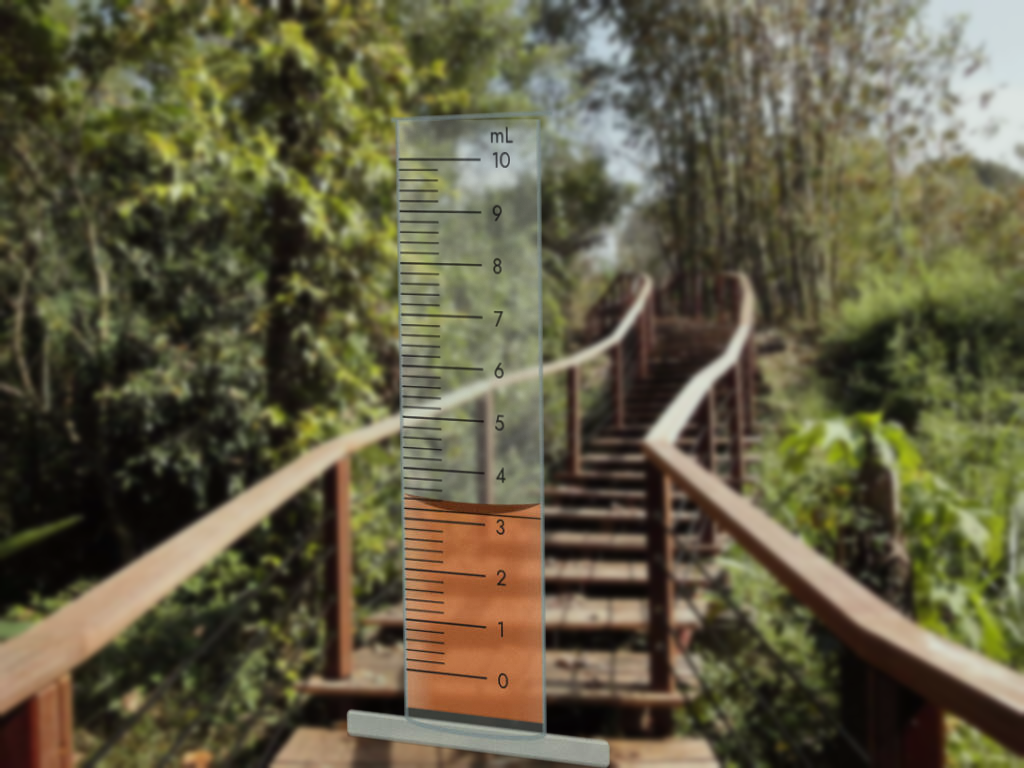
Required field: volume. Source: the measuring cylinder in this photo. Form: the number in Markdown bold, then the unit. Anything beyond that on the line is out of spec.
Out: **3.2** mL
